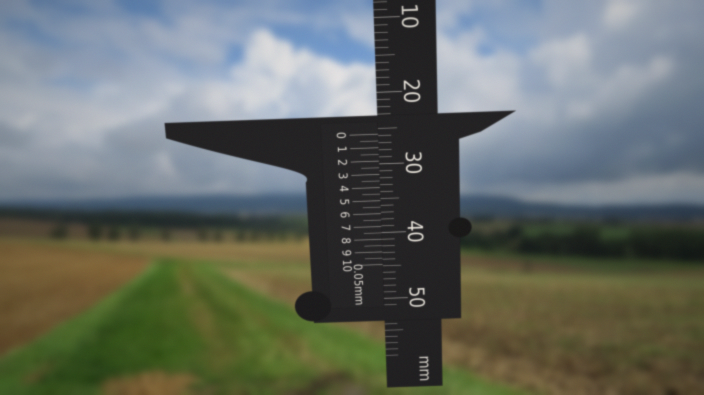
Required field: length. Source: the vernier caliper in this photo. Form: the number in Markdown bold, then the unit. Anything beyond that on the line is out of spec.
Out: **25.8** mm
